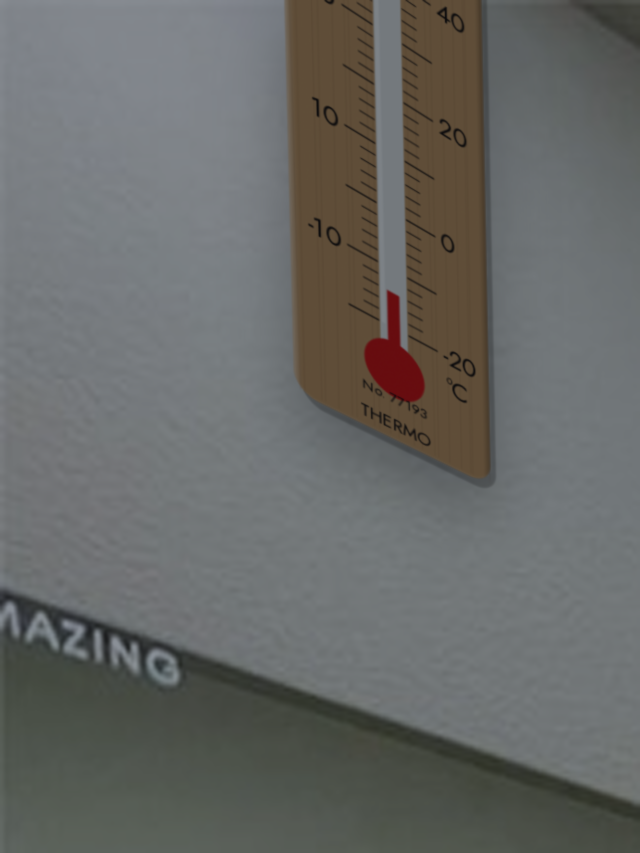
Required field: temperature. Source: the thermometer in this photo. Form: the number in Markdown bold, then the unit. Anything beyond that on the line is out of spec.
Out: **-14** °C
